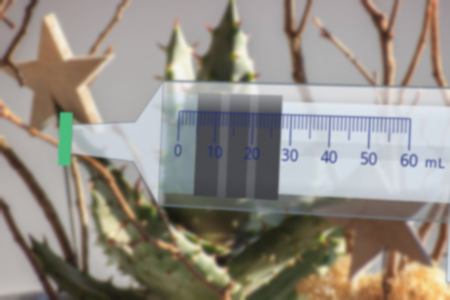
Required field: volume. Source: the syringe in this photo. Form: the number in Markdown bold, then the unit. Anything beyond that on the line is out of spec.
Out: **5** mL
